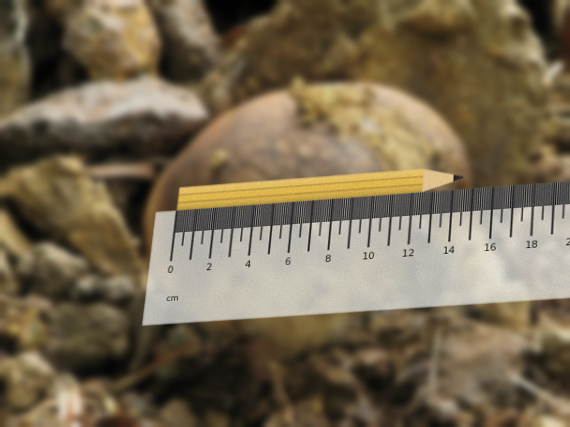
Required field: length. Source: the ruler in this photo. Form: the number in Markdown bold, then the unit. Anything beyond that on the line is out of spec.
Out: **14.5** cm
